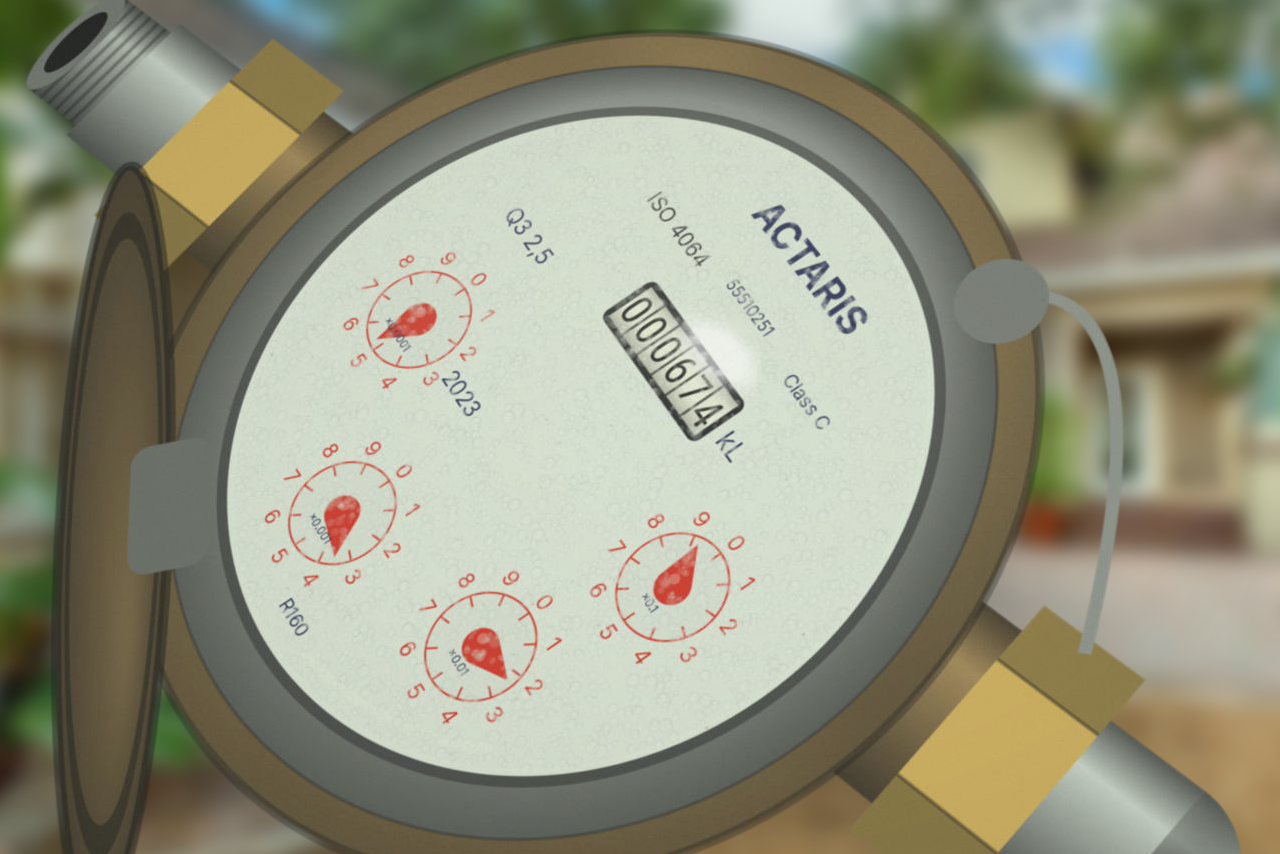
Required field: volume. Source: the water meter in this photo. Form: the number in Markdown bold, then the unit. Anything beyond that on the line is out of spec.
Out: **673.9235** kL
